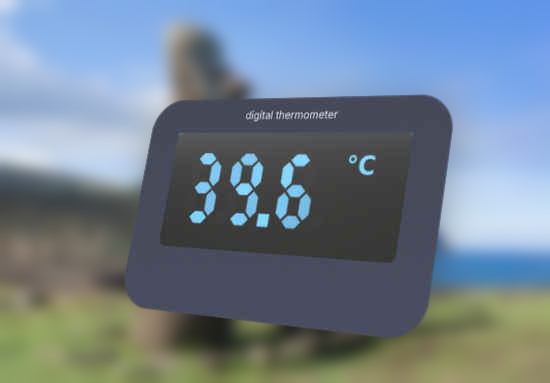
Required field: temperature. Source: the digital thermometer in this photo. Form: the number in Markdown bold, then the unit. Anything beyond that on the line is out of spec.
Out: **39.6** °C
